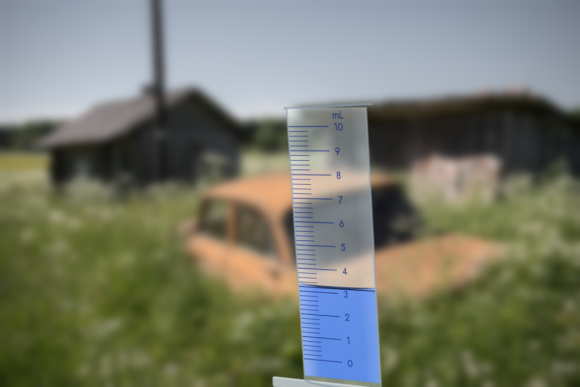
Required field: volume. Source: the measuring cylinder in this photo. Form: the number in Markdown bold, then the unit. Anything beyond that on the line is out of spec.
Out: **3.2** mL
